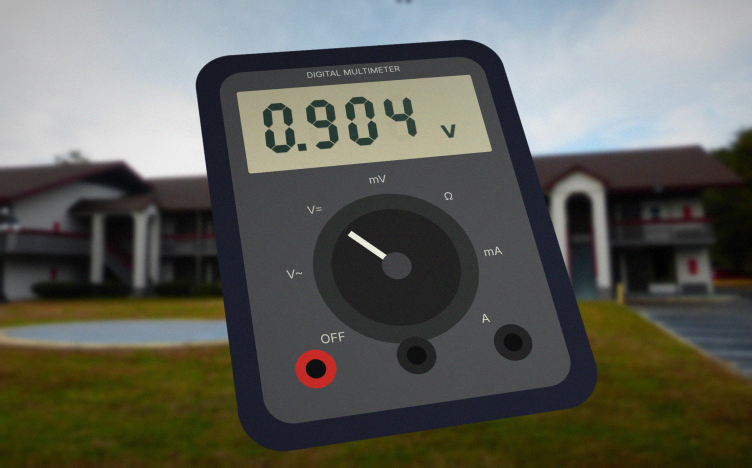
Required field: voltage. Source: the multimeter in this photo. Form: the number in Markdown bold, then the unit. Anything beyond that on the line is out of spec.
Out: **0.904** V
